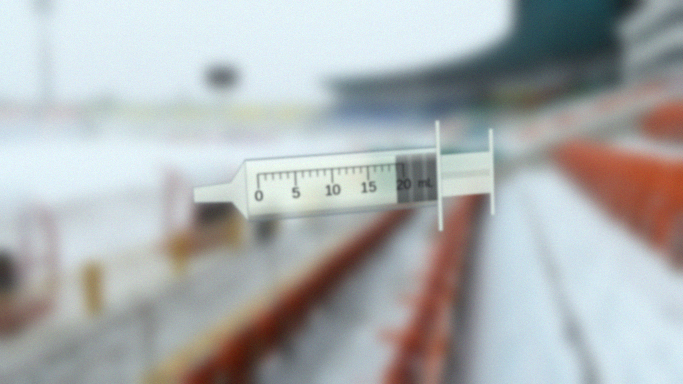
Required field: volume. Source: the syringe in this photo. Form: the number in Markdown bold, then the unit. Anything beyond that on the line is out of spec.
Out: **19** mL
